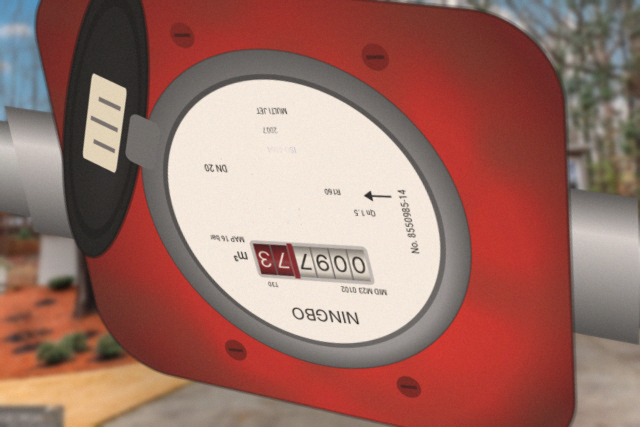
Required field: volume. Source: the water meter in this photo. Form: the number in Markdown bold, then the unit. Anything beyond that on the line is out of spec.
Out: **97.73** m³
